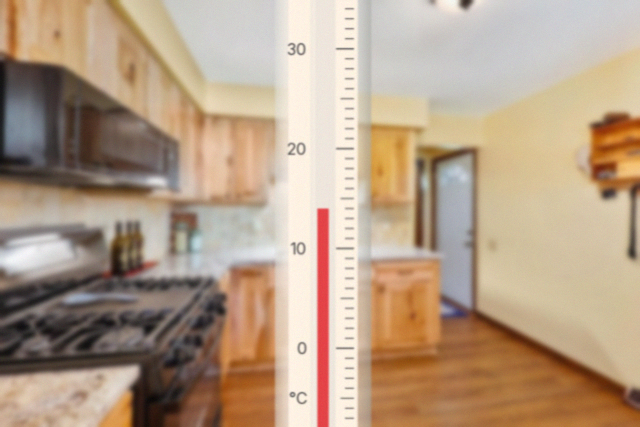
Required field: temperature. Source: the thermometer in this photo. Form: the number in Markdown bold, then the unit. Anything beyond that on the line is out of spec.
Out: **14** °C
